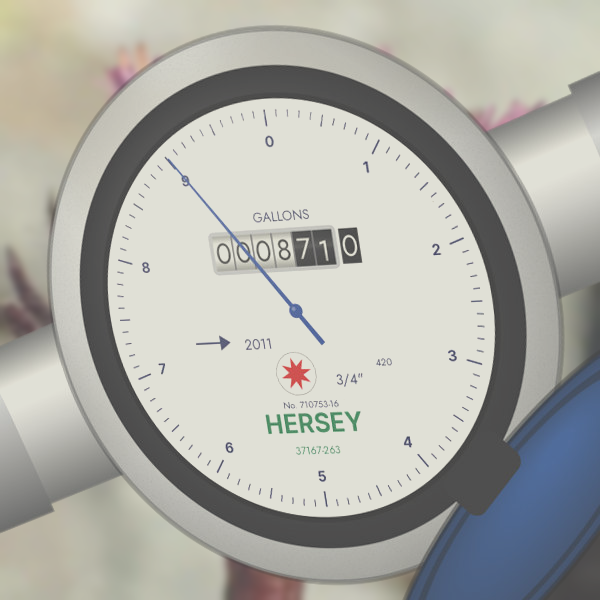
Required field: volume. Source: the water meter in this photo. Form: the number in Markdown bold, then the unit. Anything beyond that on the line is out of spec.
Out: **8709.0** gal
